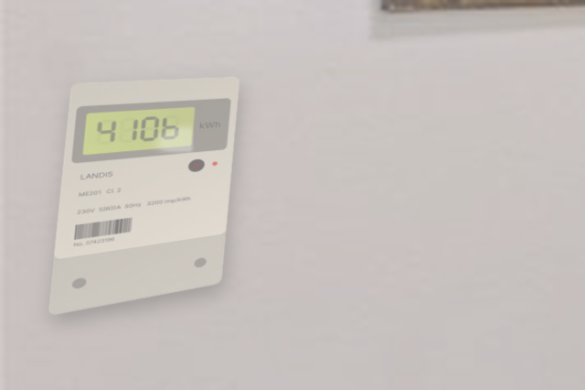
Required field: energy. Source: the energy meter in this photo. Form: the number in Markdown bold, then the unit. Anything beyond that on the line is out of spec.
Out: **4106** kWh
